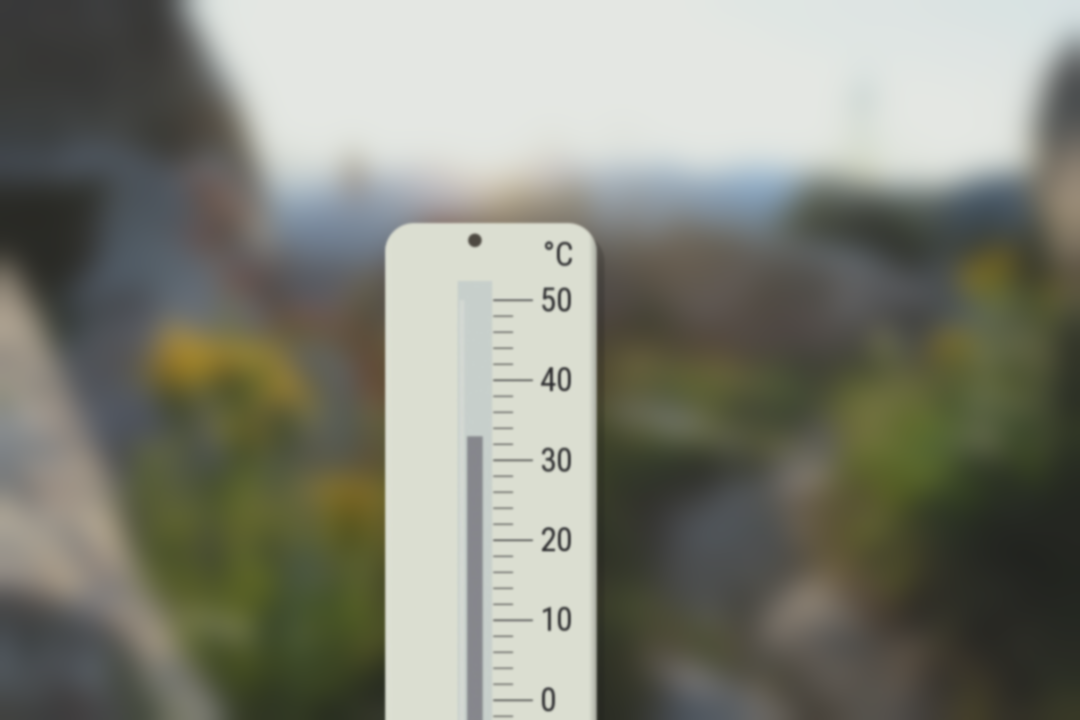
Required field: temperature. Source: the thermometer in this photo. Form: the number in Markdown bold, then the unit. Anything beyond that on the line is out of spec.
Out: **33** °C
